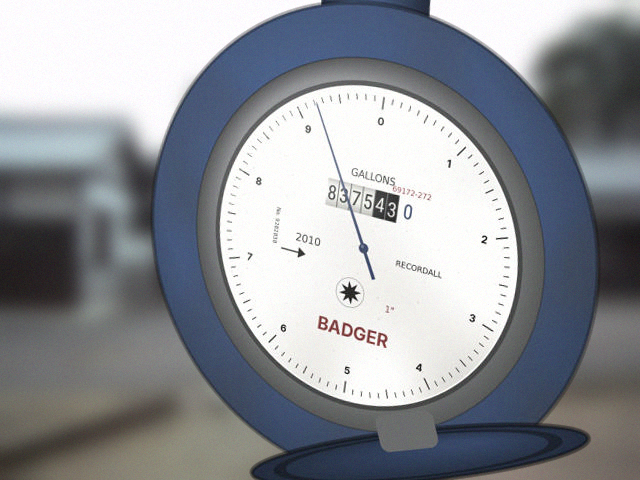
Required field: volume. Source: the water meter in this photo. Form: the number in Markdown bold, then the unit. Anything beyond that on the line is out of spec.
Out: **8375429.2** gal
